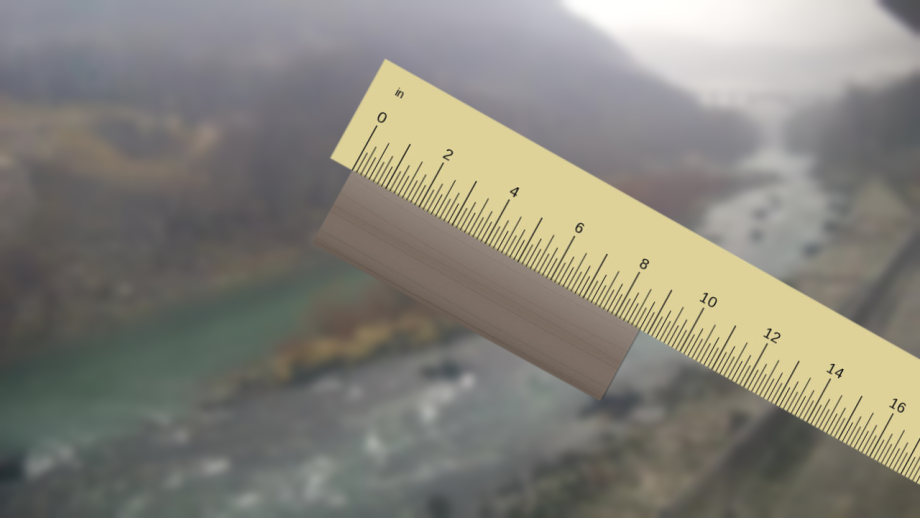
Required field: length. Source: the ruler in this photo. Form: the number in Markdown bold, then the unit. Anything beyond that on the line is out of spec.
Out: **8.75** in
